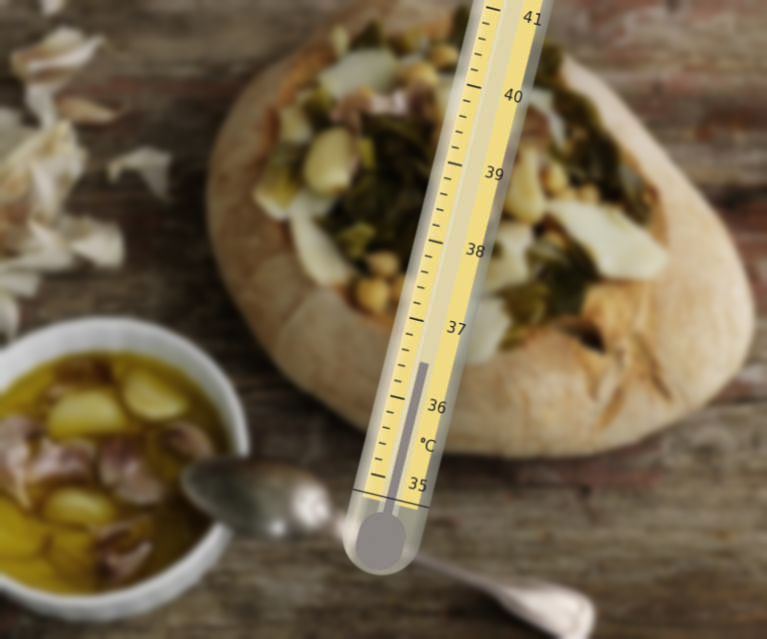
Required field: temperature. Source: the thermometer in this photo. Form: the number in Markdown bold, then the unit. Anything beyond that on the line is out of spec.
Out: **36.5** °C
